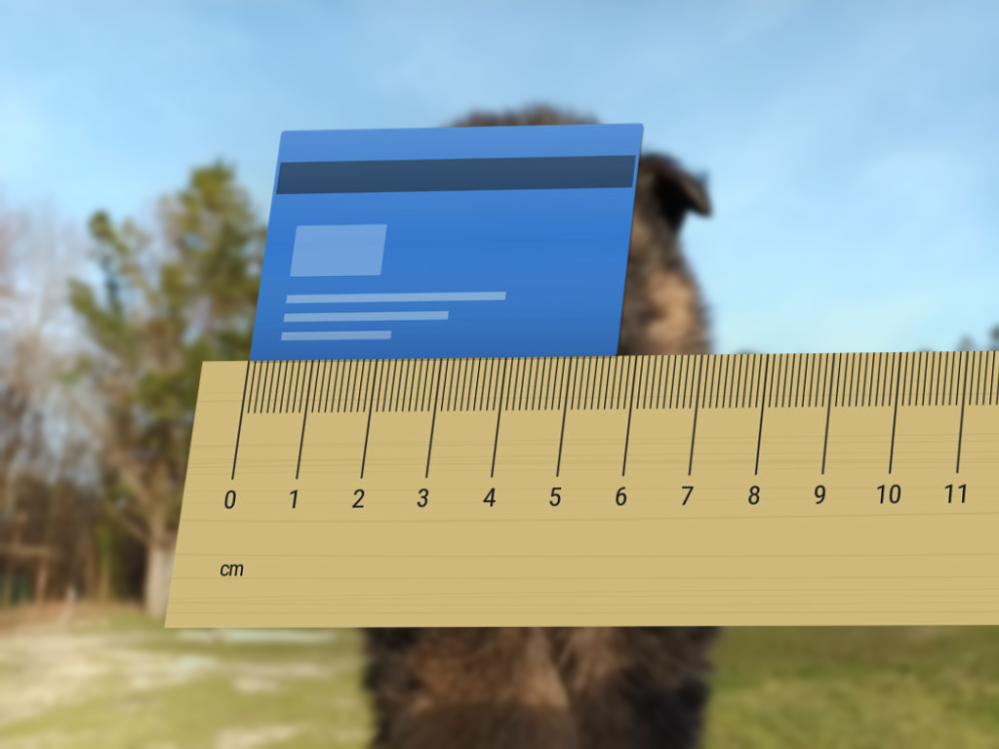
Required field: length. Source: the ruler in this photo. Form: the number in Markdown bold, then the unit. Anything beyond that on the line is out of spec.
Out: **5.7** cm
